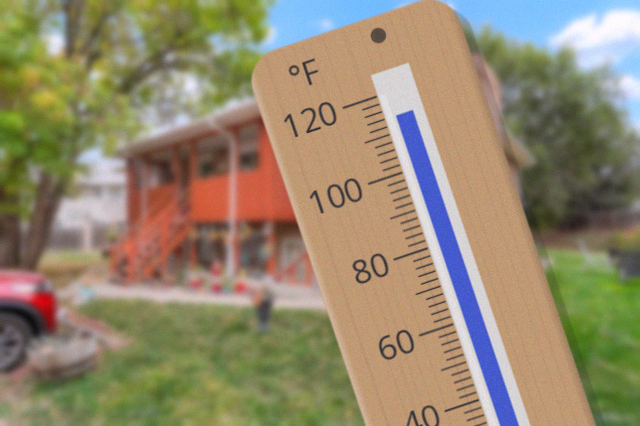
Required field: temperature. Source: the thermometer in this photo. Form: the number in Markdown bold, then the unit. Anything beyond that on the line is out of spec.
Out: **114** °F
